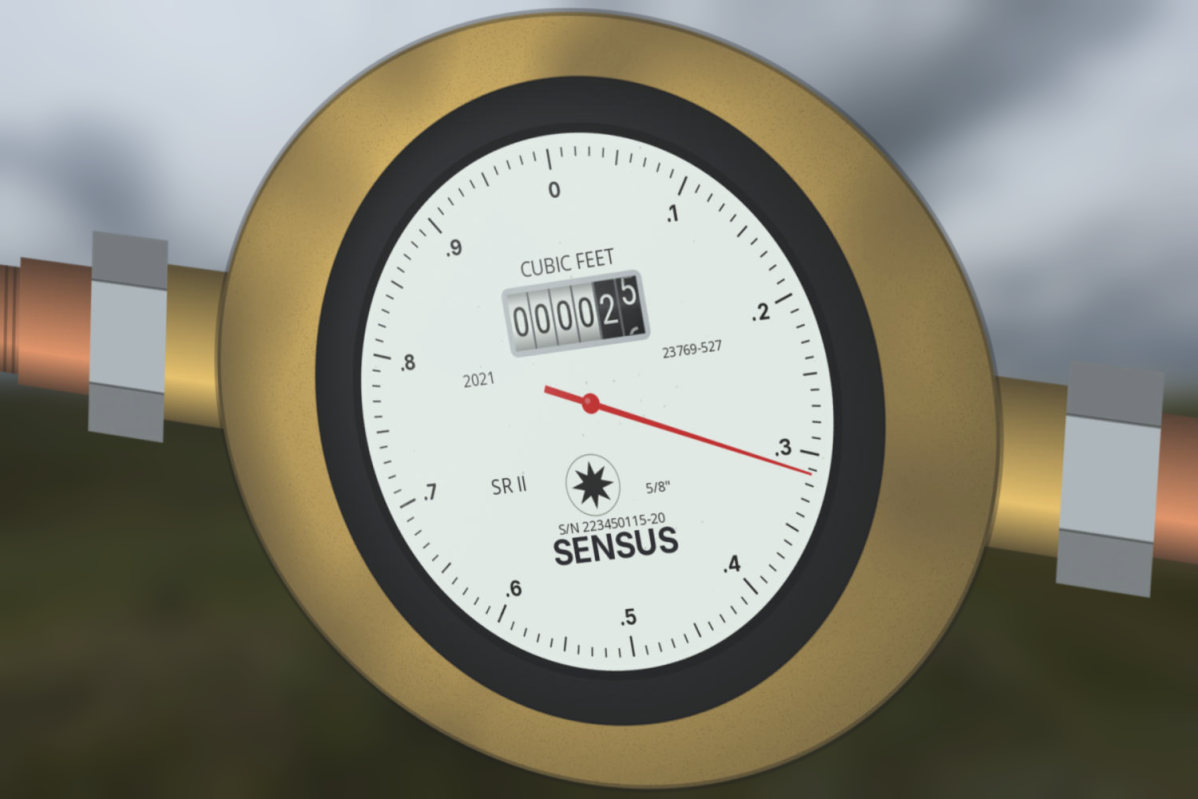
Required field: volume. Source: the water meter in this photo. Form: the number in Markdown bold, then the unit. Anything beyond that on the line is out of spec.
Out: **25.31** ft³
